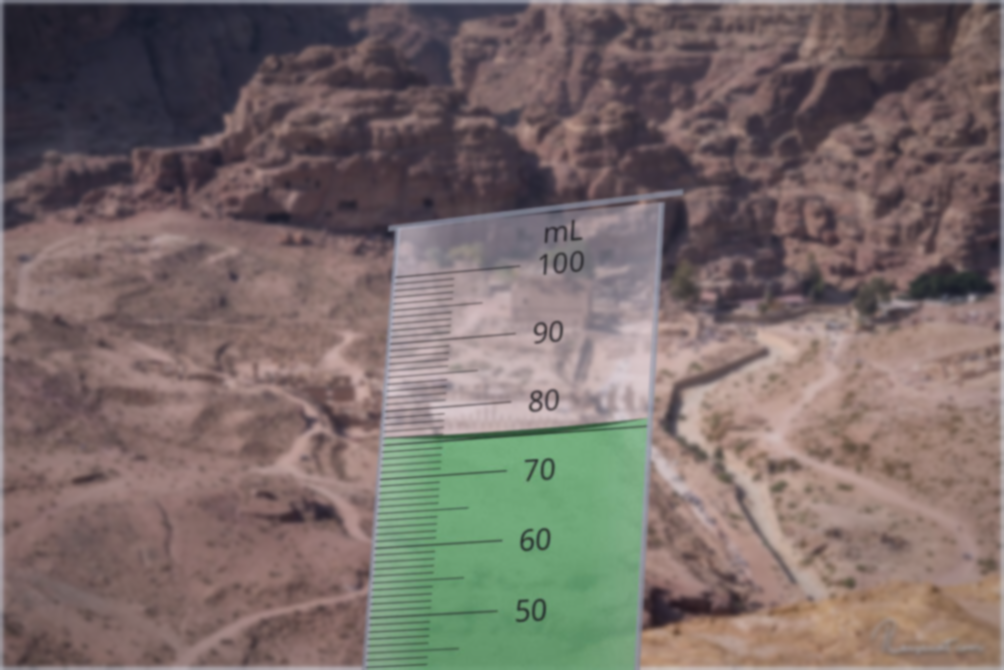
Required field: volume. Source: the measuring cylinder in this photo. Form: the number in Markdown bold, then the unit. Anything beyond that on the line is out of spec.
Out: **75** mL
